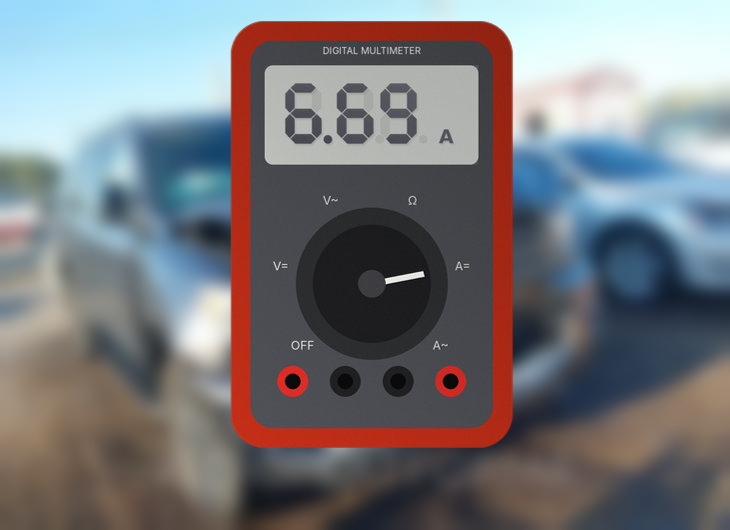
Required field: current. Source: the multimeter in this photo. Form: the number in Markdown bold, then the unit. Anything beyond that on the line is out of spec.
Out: **6.69** A
